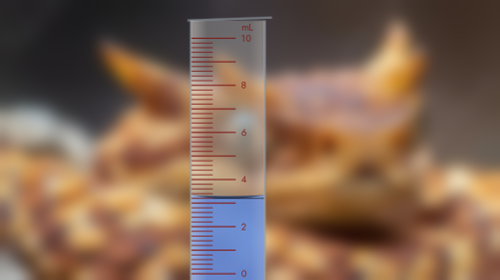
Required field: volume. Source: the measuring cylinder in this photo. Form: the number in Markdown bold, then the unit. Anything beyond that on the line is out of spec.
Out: **3.2** mL
